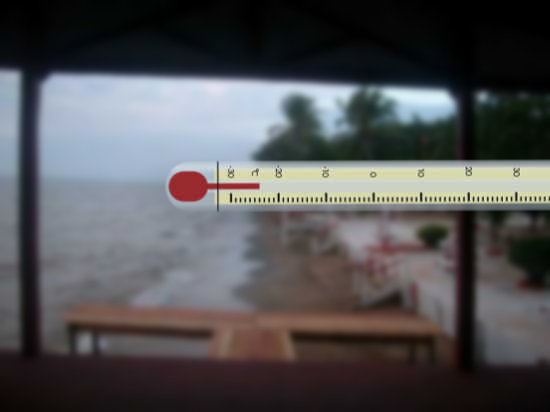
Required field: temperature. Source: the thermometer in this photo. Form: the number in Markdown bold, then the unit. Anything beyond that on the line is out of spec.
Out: **-24** °C
